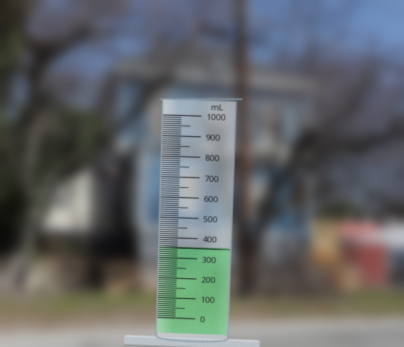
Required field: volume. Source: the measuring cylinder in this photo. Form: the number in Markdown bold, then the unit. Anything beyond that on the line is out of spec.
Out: **350** mL
